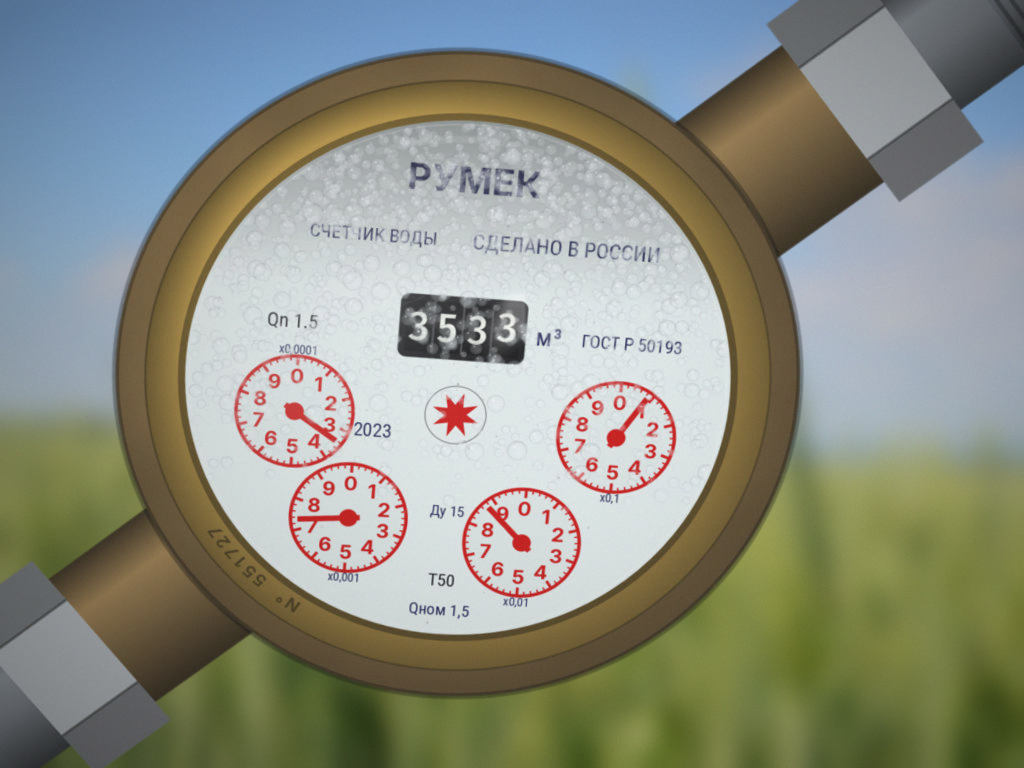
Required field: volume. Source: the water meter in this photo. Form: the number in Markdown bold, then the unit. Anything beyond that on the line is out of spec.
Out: **3533.0873** m³
